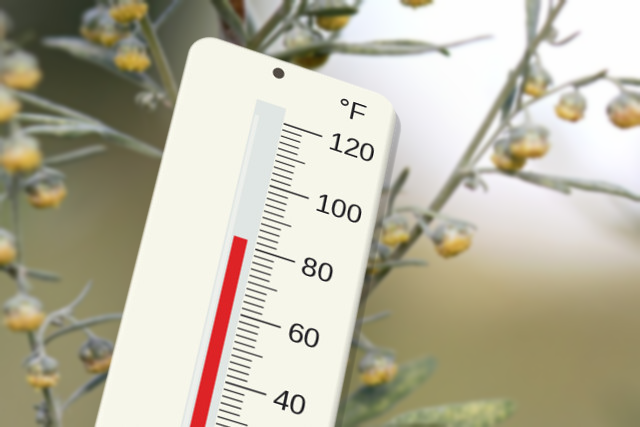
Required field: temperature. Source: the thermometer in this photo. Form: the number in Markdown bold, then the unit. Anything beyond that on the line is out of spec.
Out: **82** °F
